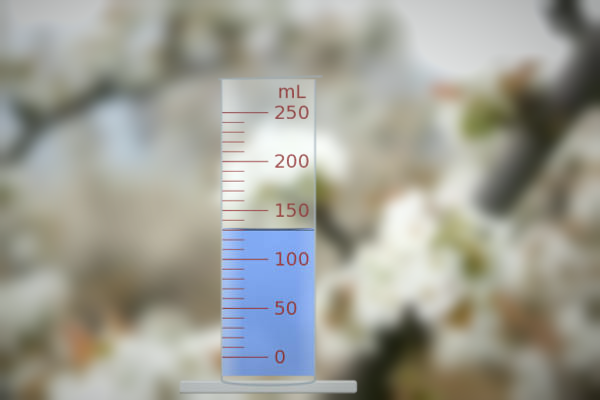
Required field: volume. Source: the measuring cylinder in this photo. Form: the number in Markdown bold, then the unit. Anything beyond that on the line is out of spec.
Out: **130** mL
